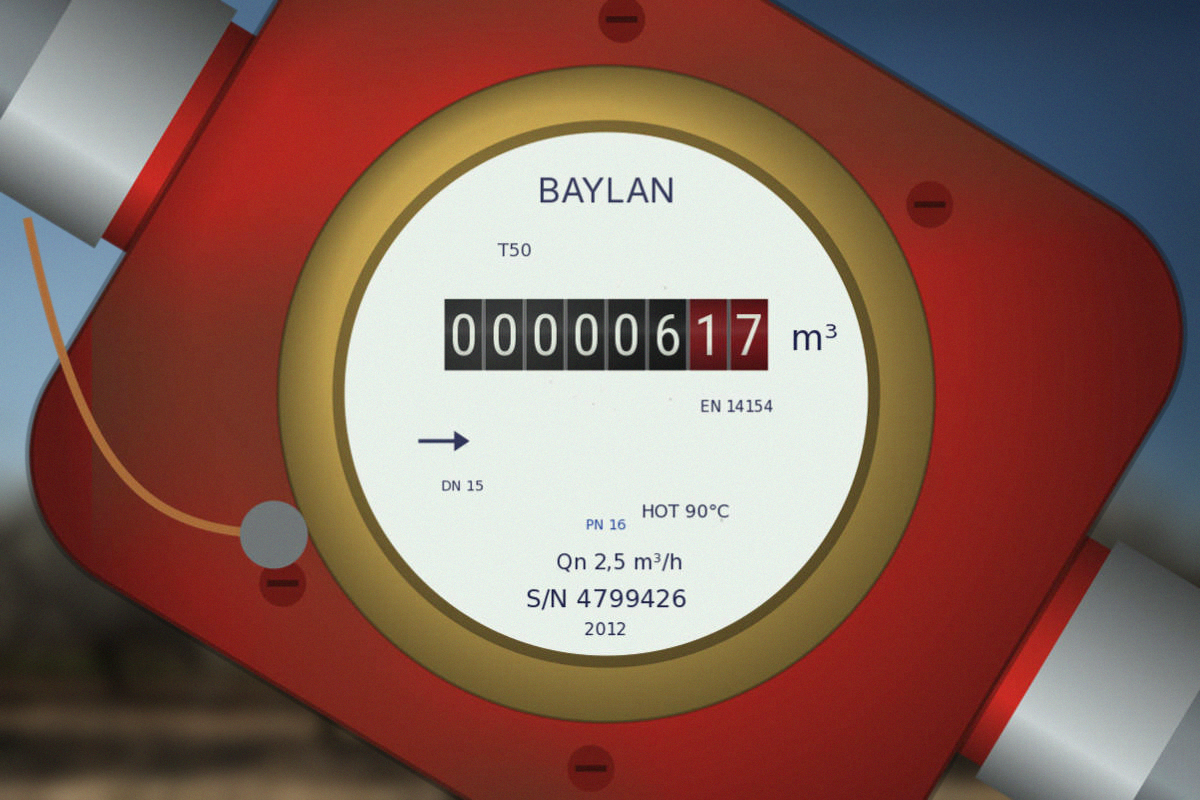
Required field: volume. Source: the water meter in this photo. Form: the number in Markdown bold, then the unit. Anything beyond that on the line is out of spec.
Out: **6.17** m³
